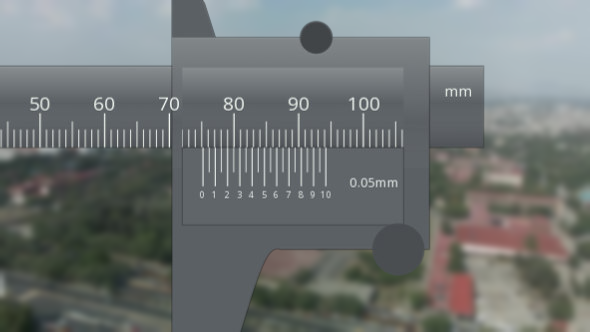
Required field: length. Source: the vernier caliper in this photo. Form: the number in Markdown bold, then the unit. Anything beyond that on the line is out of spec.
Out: **75.2** mm
